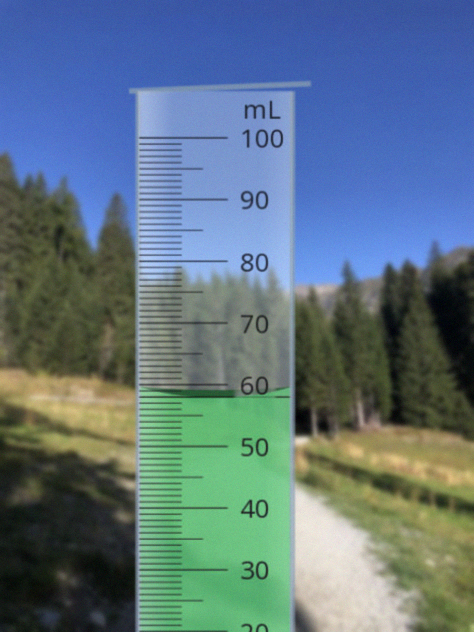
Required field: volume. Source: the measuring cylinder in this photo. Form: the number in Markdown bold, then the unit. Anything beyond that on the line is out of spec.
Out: **58** mL
